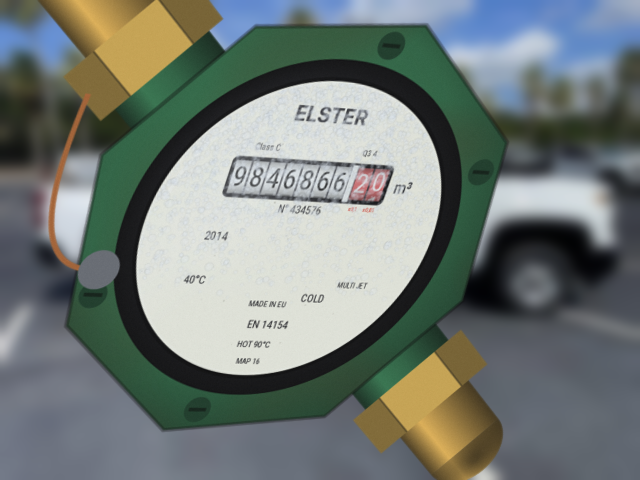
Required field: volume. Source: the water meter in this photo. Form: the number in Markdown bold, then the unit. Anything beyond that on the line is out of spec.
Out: **9846866.20** m³
